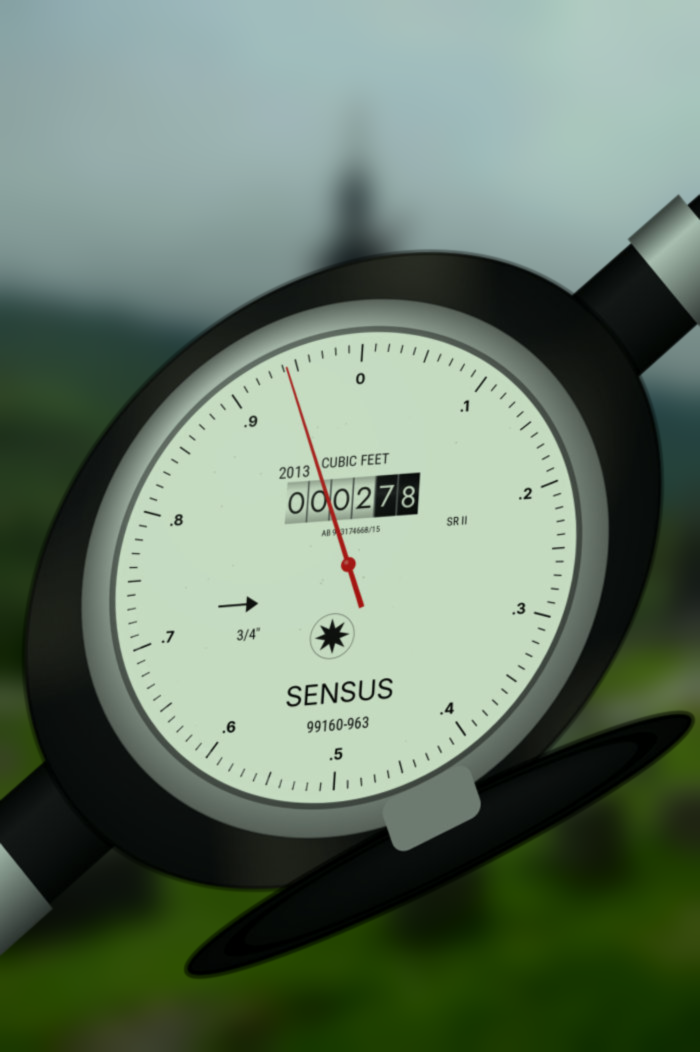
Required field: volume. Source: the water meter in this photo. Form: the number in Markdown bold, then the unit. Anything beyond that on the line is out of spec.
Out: **277.94** ft³
